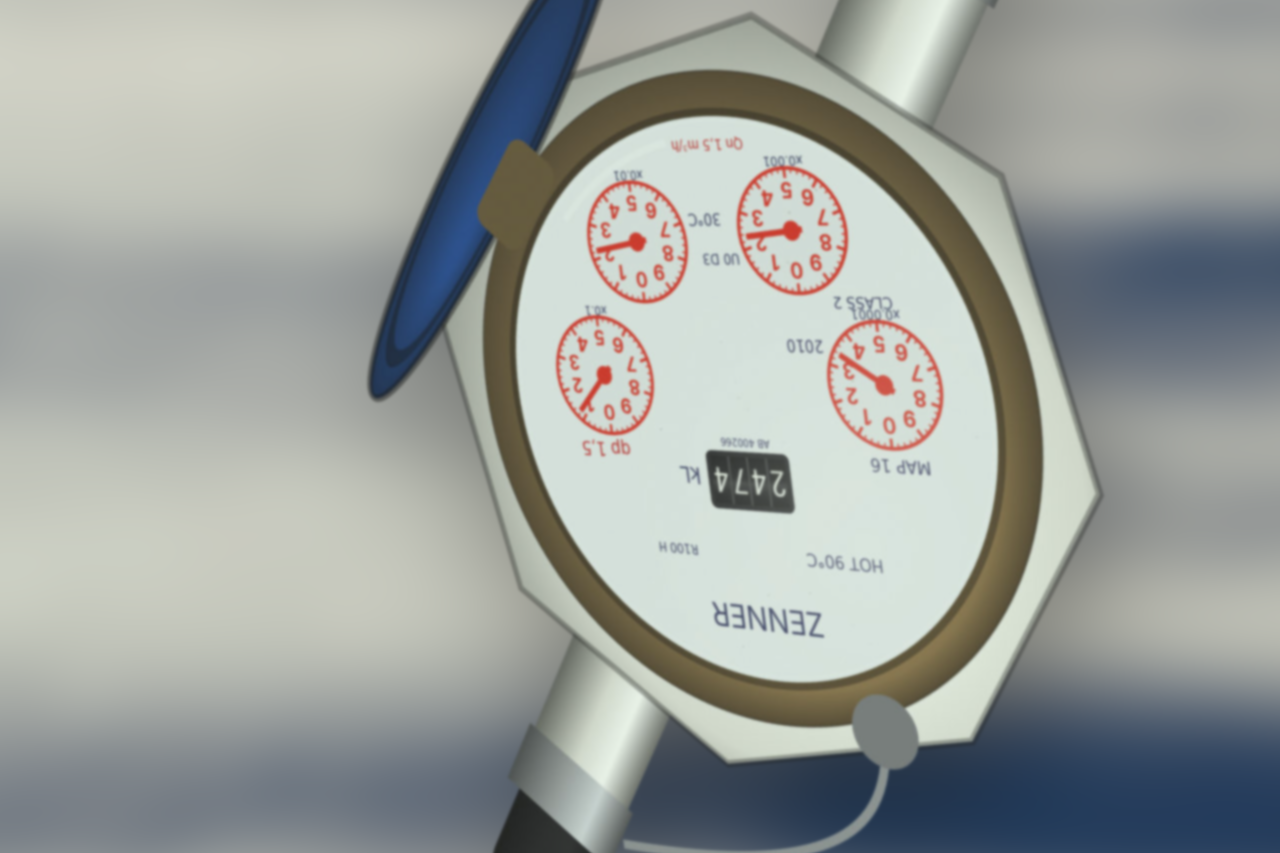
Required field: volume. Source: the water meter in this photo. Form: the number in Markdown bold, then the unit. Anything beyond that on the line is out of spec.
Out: **2474.1223** kL
